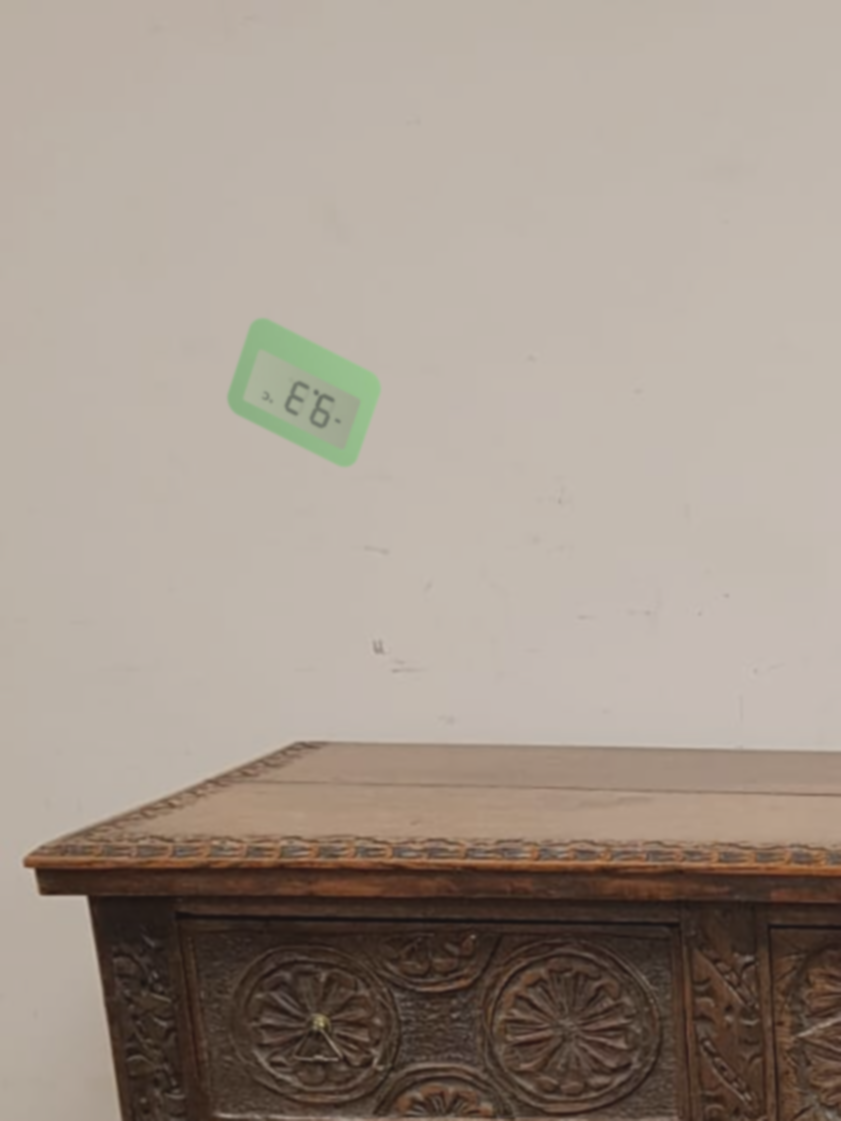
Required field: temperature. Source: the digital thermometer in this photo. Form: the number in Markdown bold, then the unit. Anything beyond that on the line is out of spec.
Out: **-9.3** °C
